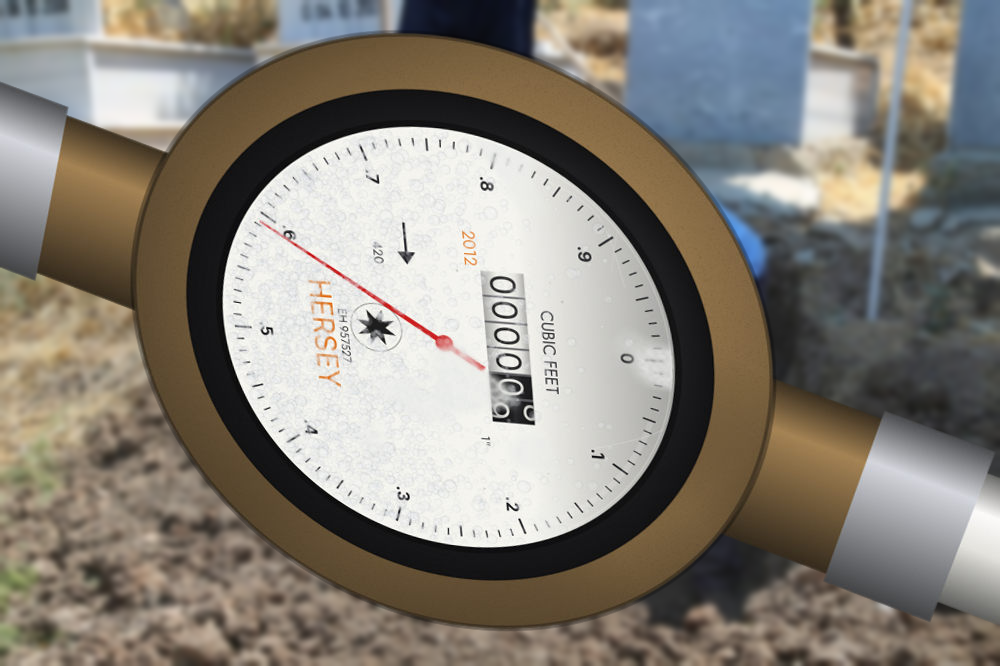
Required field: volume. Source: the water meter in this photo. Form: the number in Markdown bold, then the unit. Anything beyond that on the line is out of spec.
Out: **8.59** ft³
